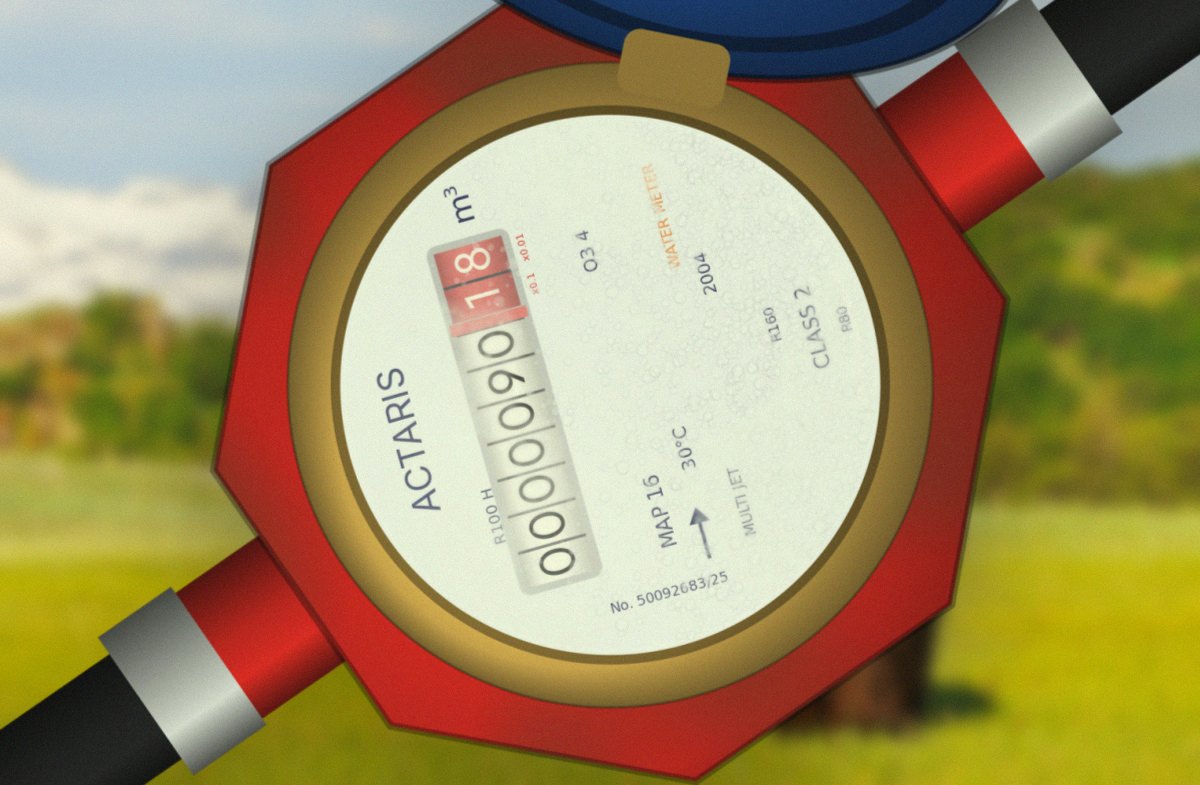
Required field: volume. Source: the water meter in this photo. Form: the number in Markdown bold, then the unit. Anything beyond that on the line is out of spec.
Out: **90.18** m³
